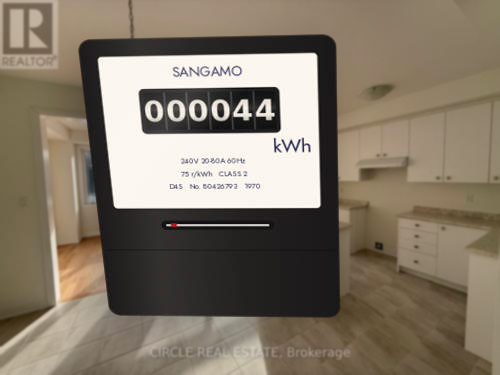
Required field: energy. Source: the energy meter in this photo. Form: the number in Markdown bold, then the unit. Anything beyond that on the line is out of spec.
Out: **44** kWh
